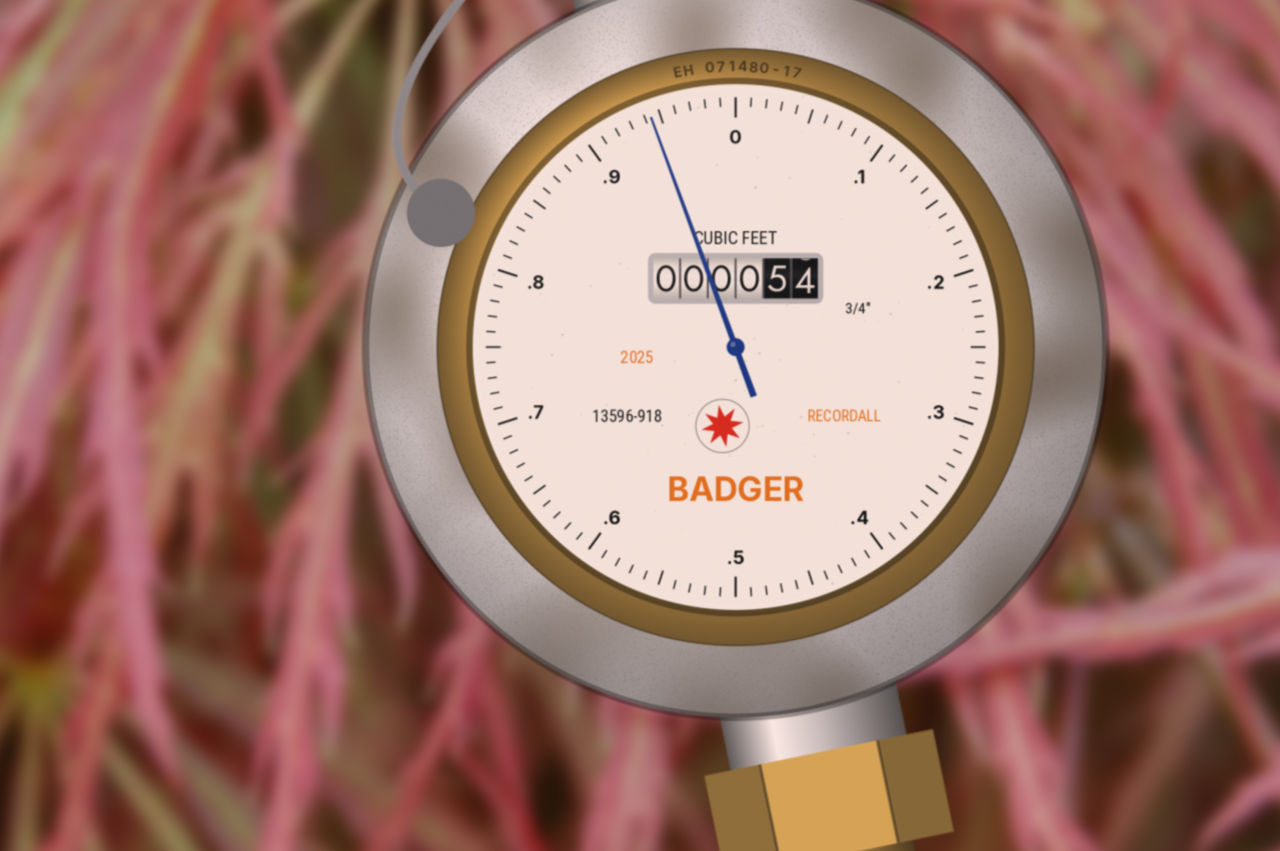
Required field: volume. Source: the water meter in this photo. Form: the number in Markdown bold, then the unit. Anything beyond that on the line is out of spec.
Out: **53.94** ft³
